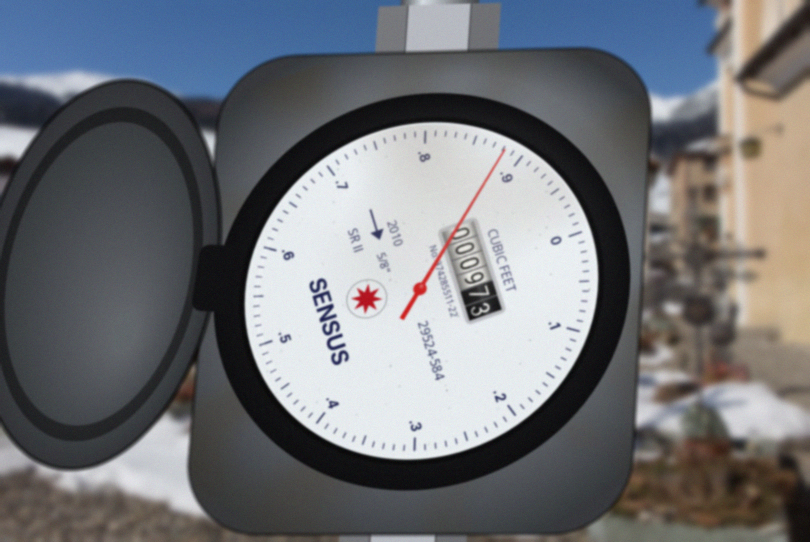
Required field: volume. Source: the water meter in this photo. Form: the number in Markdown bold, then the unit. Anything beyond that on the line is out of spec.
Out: **972.88** ft³
